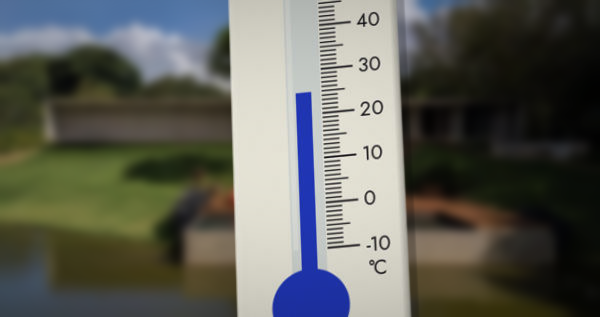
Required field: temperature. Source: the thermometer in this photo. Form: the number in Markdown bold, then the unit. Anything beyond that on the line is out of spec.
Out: **25** °C
